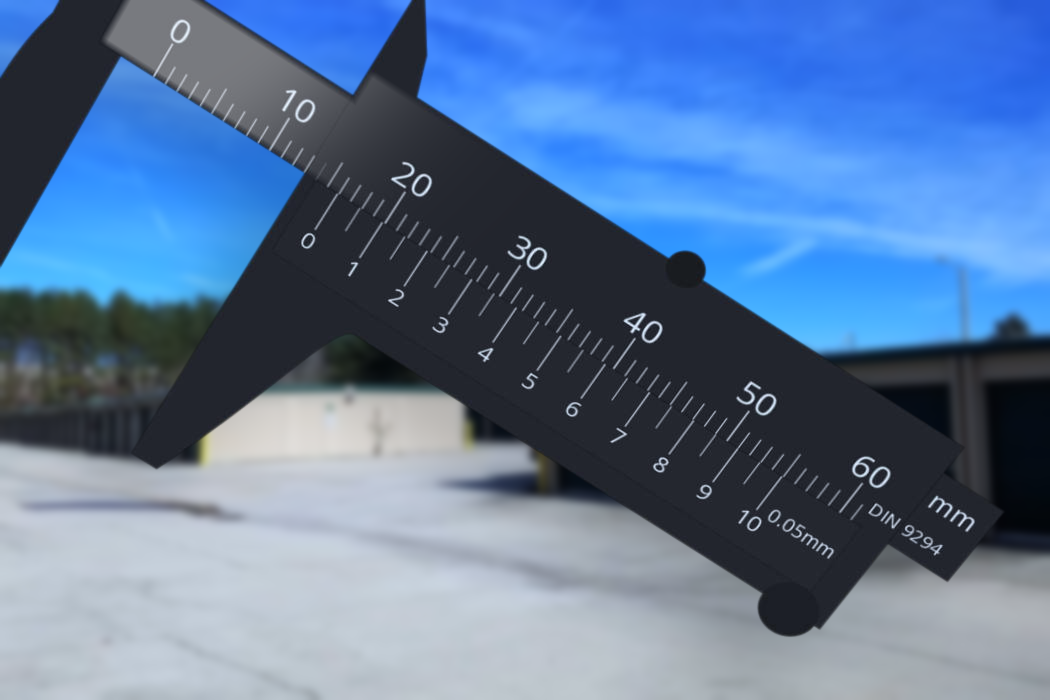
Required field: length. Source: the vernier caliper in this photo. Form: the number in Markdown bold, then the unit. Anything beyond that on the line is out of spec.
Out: **15.9** mm
